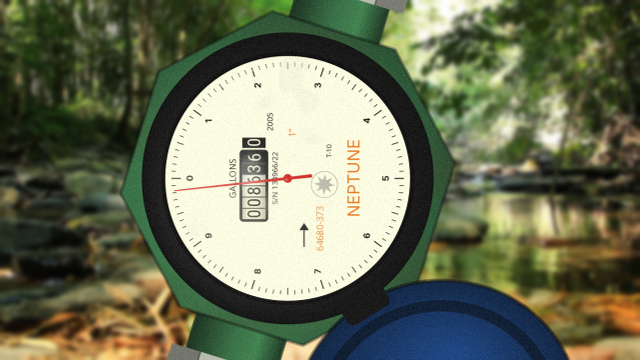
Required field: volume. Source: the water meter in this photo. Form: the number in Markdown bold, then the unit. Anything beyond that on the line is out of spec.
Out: **86359.8** gal
